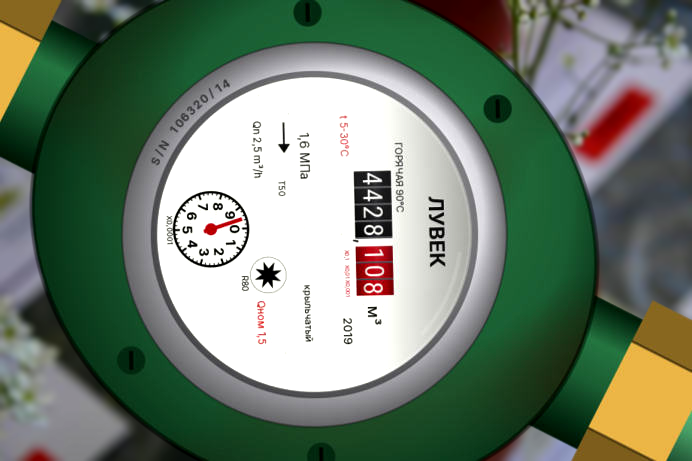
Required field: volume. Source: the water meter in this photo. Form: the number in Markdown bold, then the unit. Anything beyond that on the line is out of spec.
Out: **4428.1079** m³
